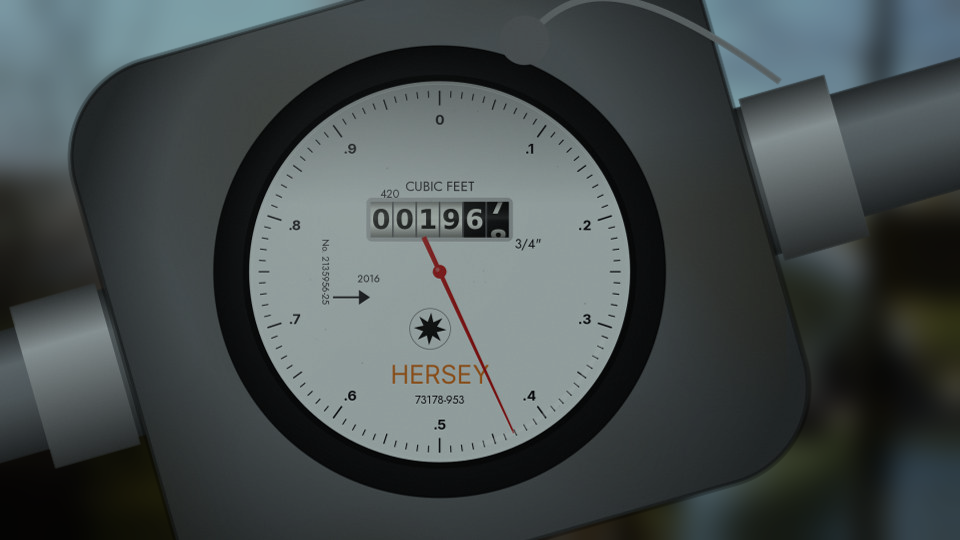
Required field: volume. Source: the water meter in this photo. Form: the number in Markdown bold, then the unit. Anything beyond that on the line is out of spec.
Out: **1967.43** ft³
